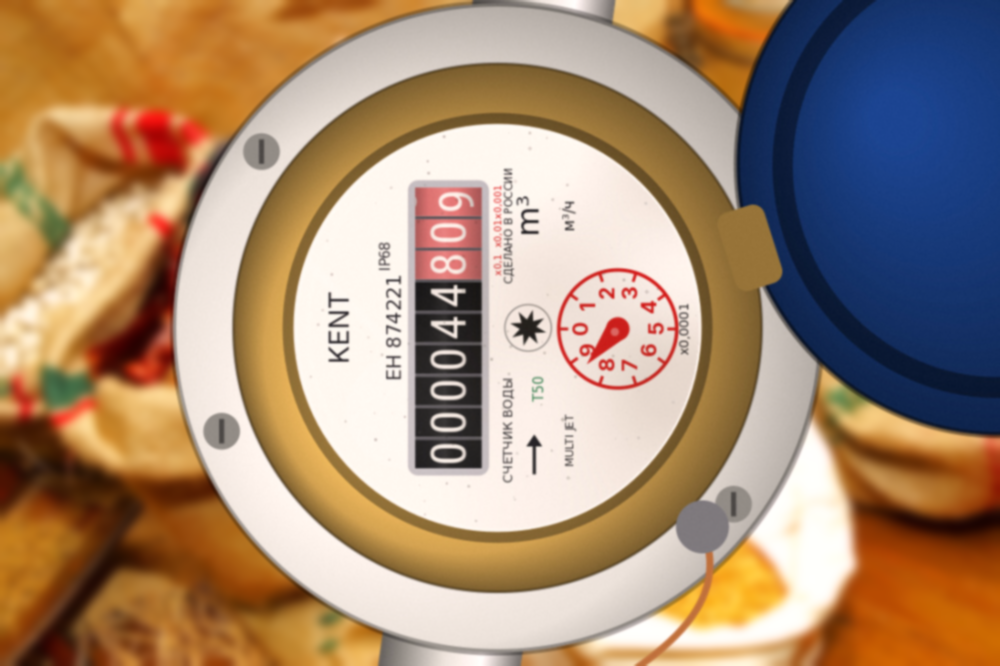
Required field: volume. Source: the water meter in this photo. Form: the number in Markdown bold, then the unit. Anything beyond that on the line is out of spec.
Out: **44.8088** m³
